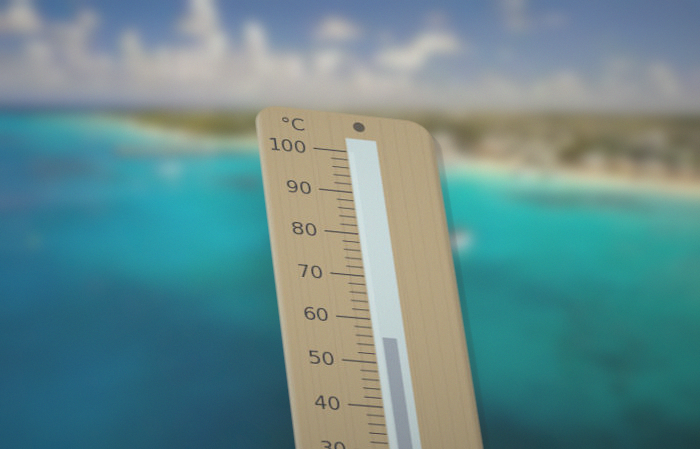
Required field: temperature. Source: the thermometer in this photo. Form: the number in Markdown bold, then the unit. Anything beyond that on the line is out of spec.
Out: **56** °C
